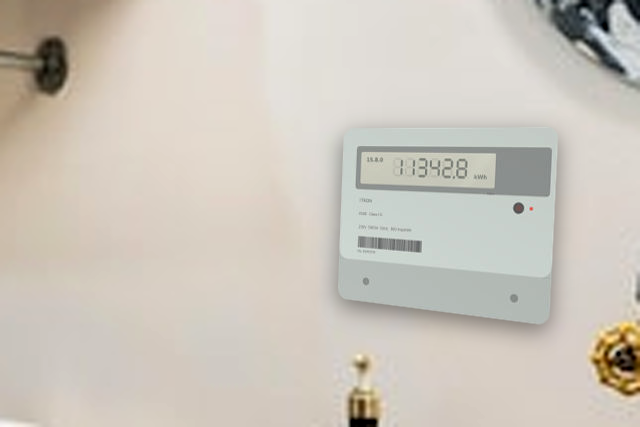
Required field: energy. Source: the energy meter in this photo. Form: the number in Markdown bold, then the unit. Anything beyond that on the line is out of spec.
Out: **11342.8** kWh
